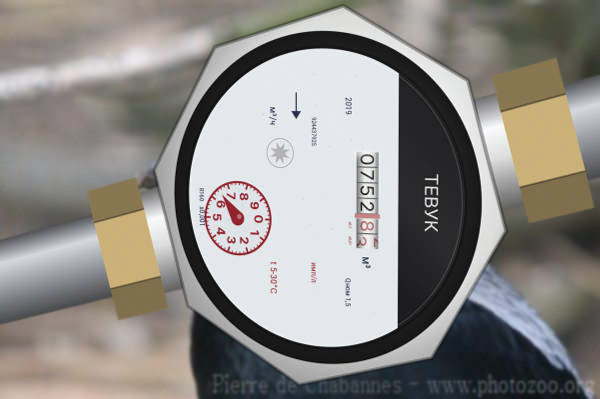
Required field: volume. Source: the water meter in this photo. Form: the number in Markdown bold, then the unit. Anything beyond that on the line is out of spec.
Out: **752.826** m³
